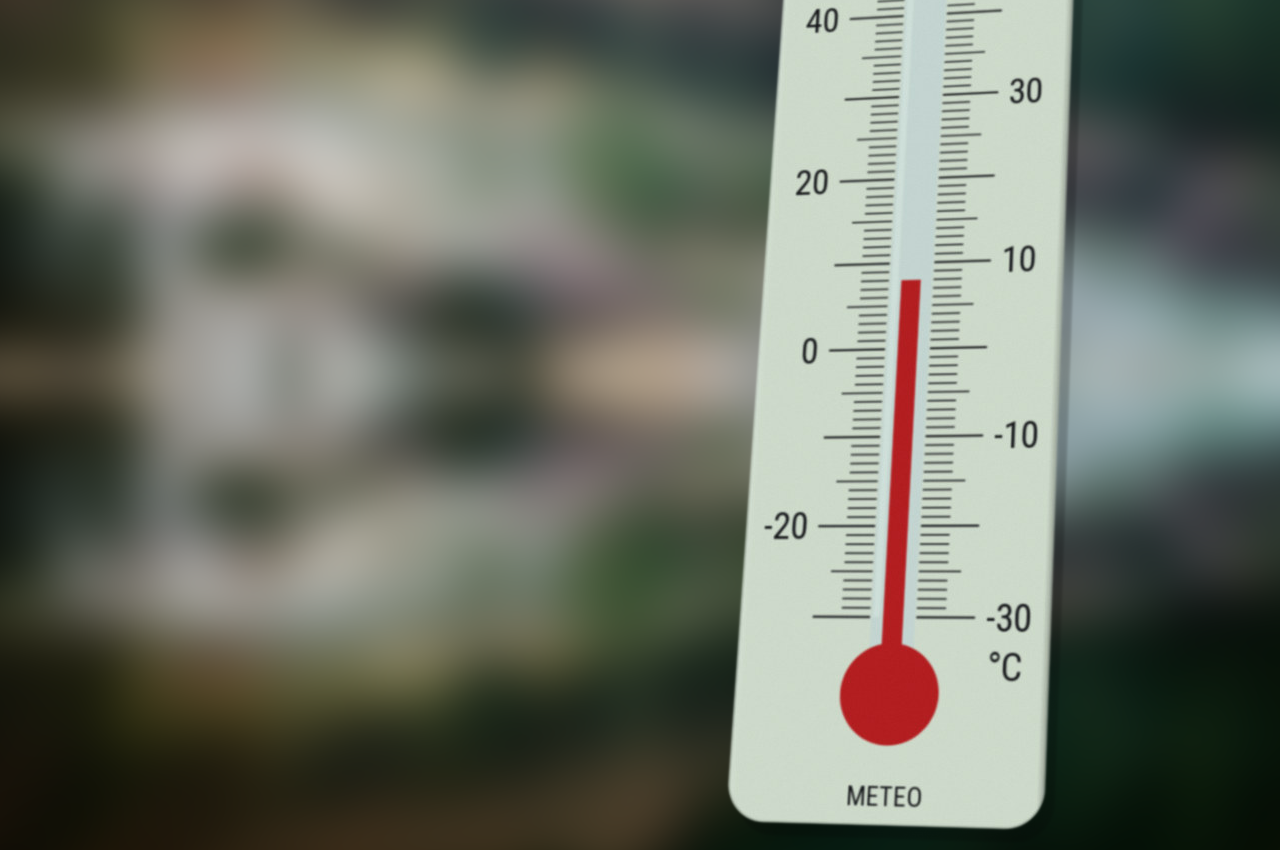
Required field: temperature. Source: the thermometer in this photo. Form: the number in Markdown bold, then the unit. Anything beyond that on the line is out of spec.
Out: **8** °C
